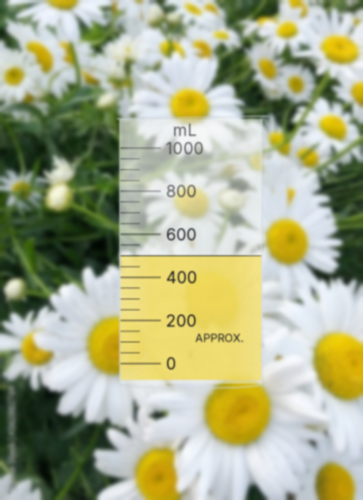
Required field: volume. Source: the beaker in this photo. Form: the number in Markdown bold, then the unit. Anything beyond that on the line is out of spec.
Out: **500** mL
